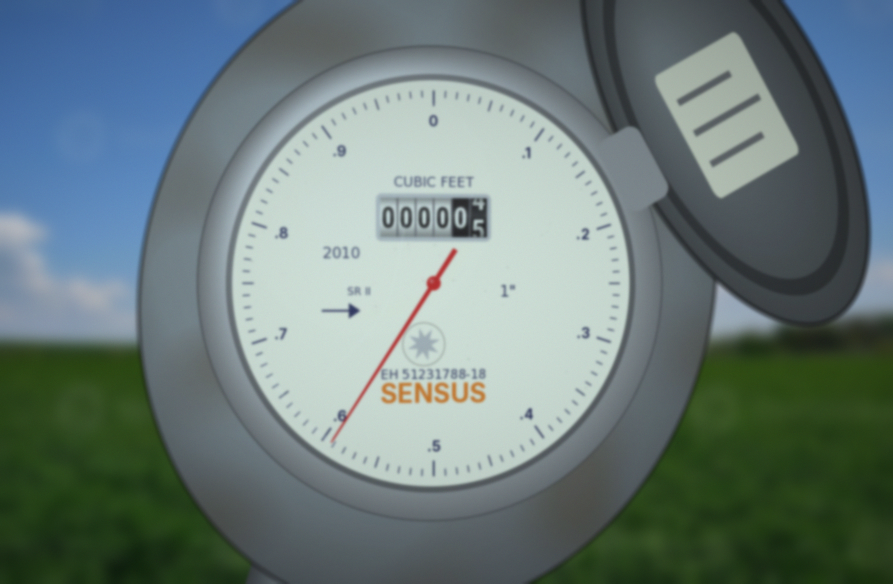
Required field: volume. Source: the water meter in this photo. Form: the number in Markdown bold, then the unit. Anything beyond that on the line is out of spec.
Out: **4.59** ft³
